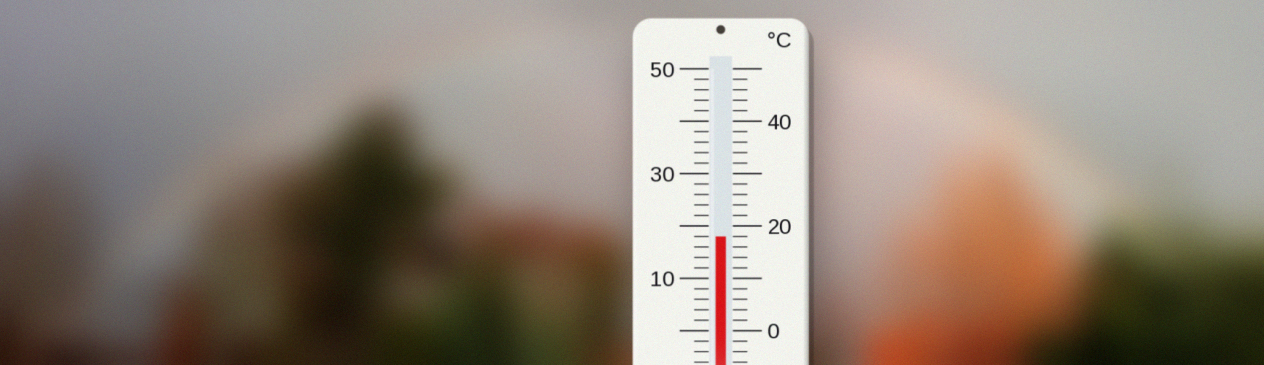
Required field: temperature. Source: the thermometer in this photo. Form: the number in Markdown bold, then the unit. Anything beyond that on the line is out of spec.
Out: **18** °C
